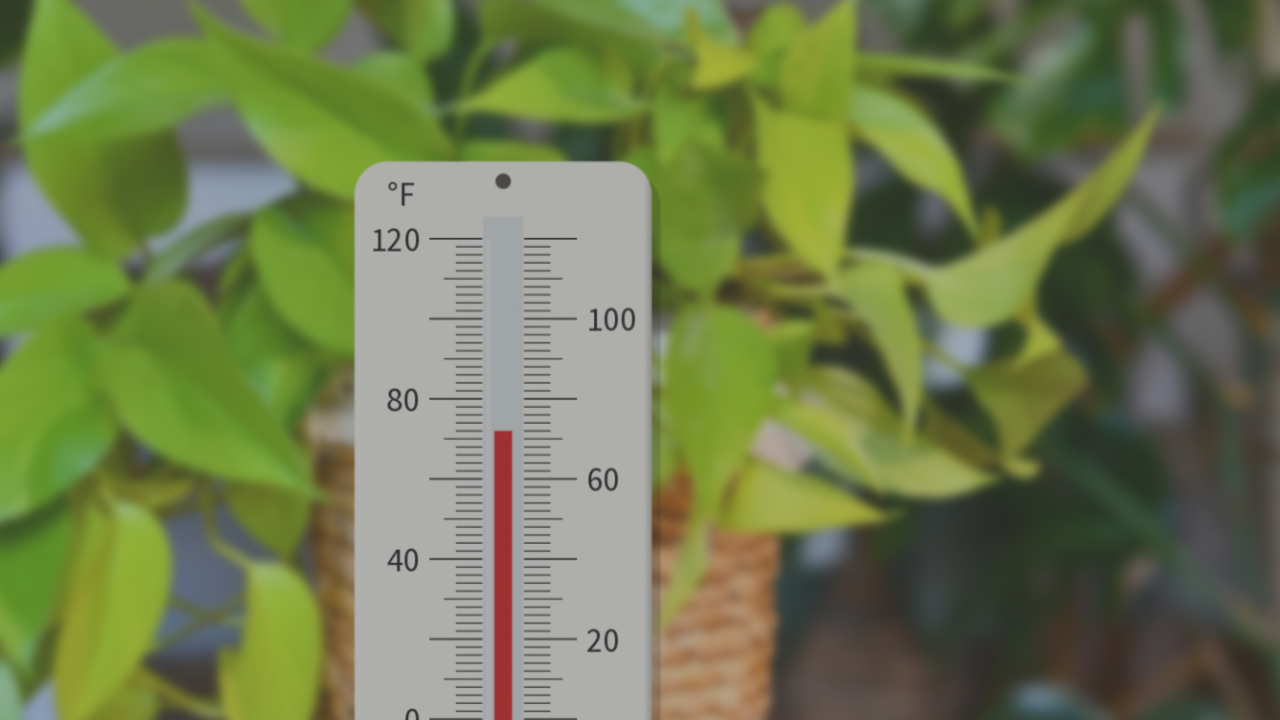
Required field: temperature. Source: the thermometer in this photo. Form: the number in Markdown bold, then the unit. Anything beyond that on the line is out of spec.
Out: **72** °F
